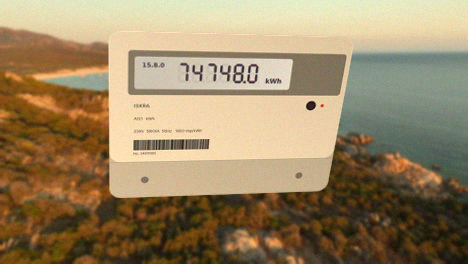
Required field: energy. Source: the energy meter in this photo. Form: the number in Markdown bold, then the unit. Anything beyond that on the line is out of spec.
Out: **74748.0** kWh
